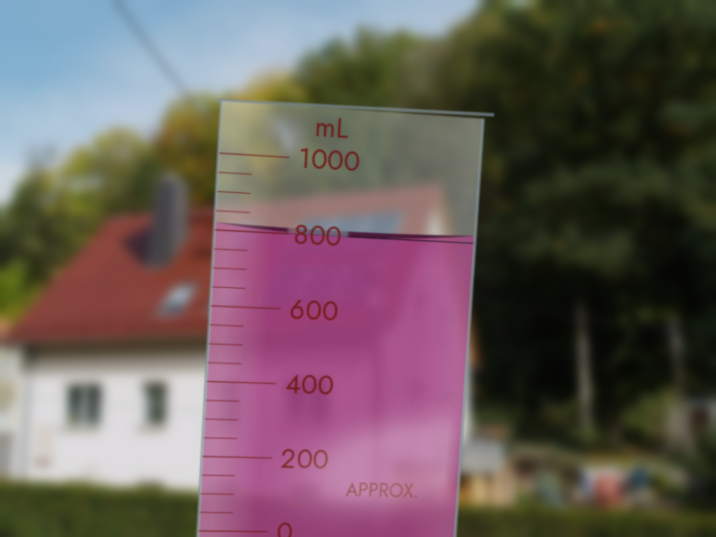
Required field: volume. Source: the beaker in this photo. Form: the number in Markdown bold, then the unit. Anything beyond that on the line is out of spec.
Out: **800** mL
